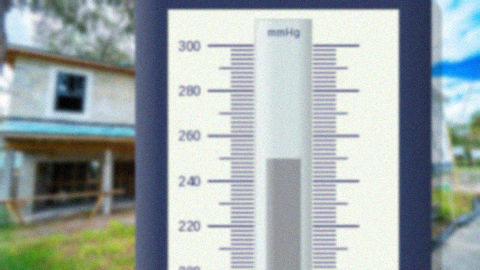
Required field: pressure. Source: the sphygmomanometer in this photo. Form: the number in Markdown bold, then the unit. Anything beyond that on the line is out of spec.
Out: **250** mmHg
